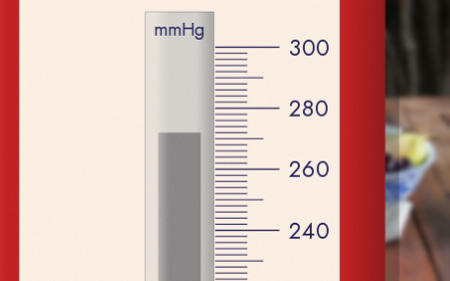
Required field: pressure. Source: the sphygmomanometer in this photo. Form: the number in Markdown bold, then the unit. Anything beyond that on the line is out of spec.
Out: **272** mmHg
